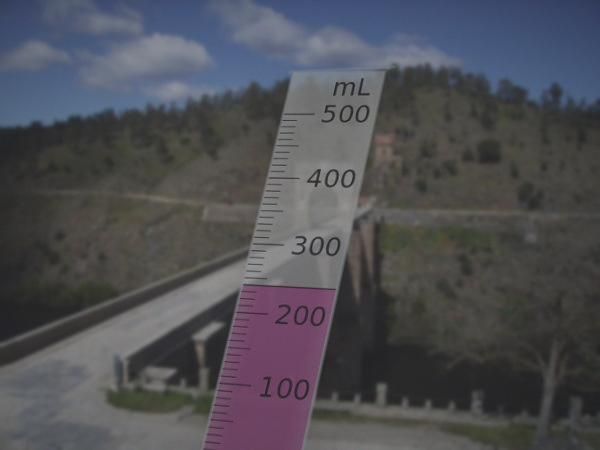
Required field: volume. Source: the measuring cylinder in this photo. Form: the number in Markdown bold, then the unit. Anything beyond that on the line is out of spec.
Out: **240** mL
